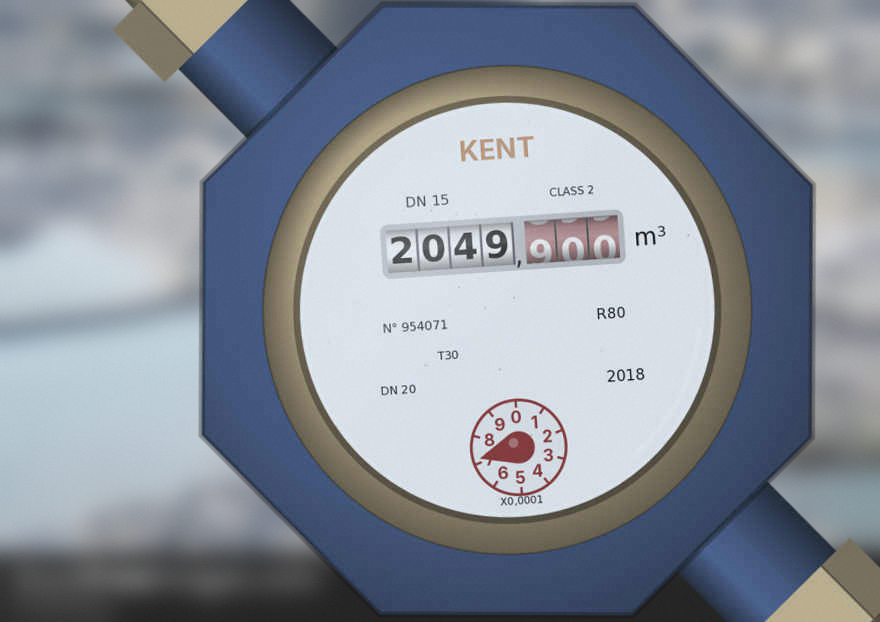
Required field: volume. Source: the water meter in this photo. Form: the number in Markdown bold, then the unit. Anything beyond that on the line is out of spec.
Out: **2049.8997** m³
